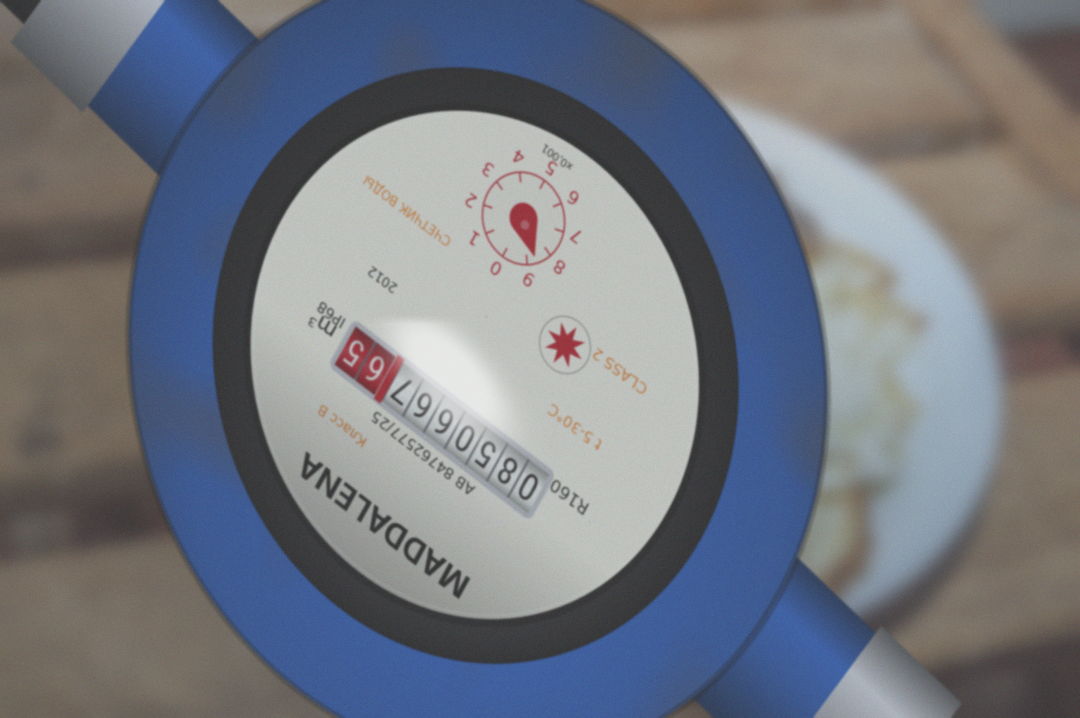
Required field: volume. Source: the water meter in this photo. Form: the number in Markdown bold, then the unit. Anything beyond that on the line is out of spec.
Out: **850667.658** m³
